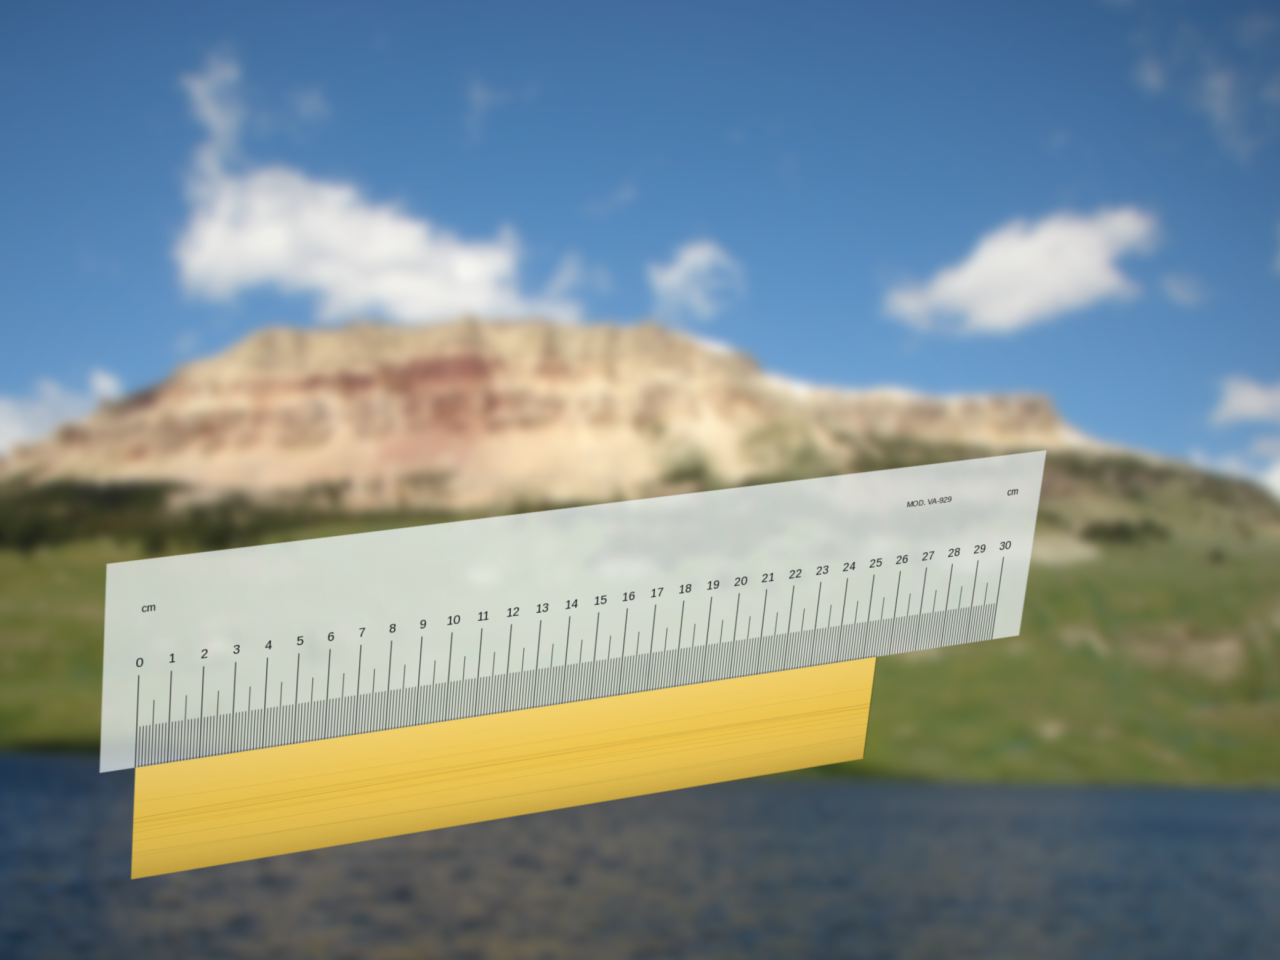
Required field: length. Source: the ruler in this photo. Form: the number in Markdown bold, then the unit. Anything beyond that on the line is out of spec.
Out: **25.5** cm
